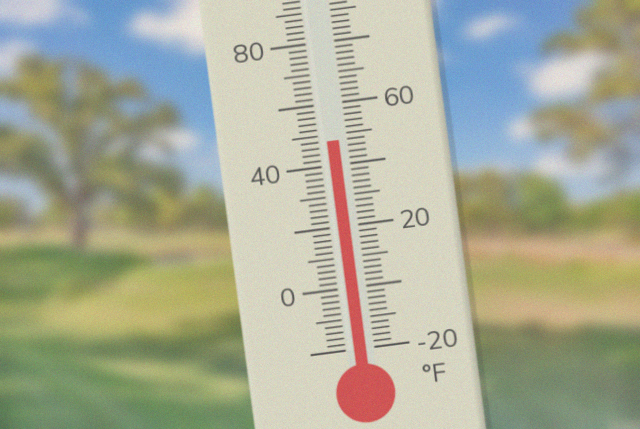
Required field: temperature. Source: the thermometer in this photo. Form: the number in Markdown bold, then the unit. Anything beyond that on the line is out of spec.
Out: **48** °F
